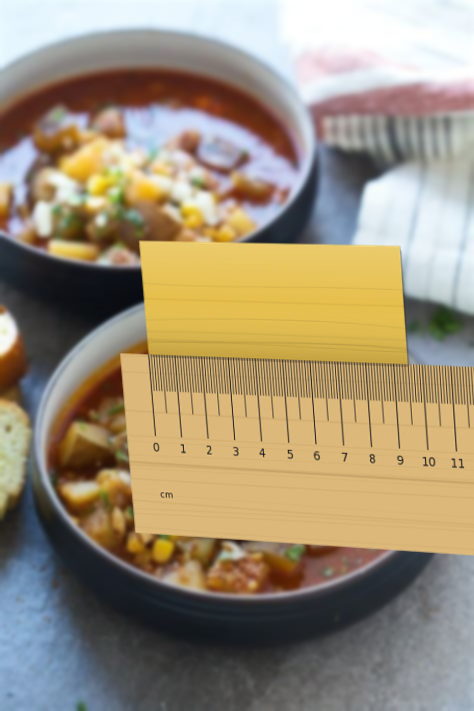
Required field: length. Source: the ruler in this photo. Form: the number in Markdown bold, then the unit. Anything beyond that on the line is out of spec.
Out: **9.5** cm
